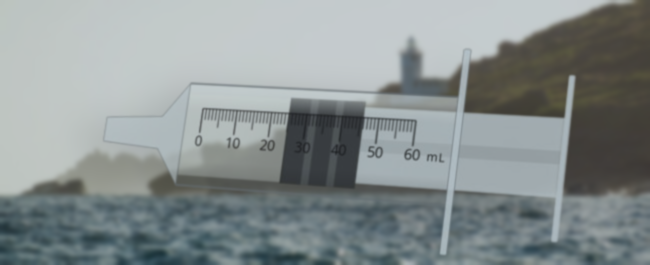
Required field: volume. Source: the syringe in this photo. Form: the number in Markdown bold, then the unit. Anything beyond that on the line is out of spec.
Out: **25** mL
